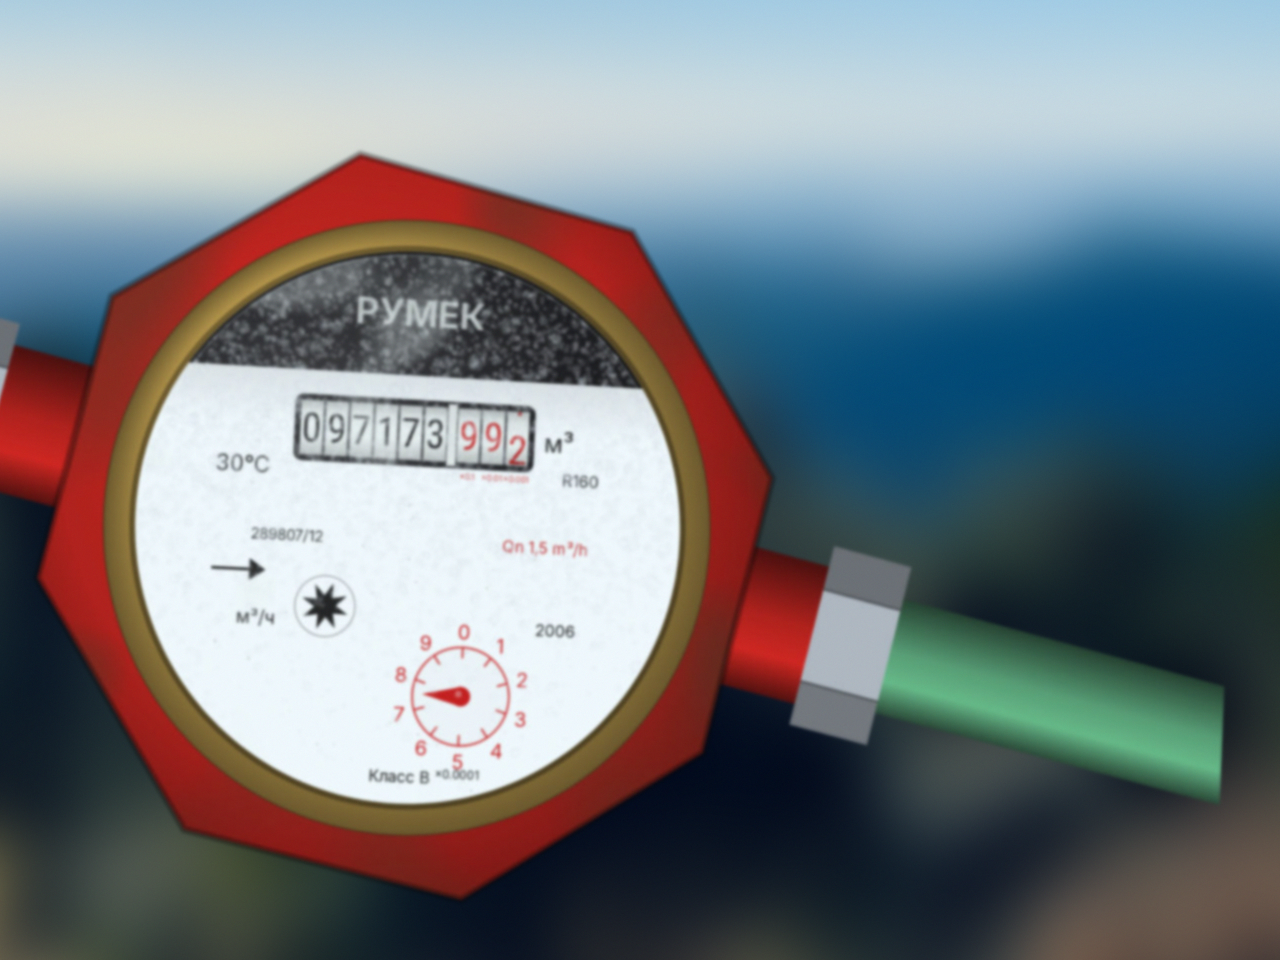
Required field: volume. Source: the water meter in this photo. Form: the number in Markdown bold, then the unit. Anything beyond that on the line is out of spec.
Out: **97173.9917** m³
